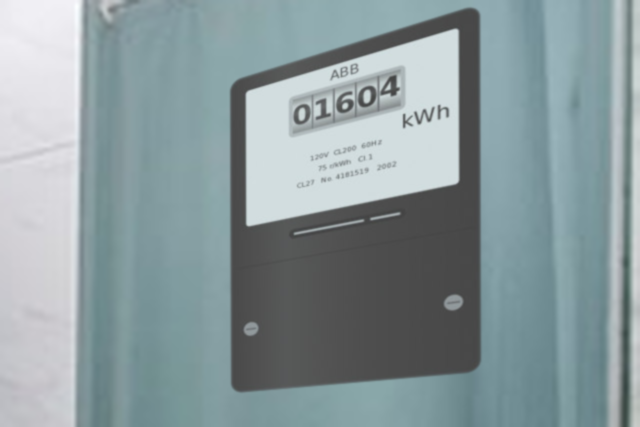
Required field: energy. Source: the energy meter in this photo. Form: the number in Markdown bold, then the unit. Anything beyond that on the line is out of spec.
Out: **1604** kWh
